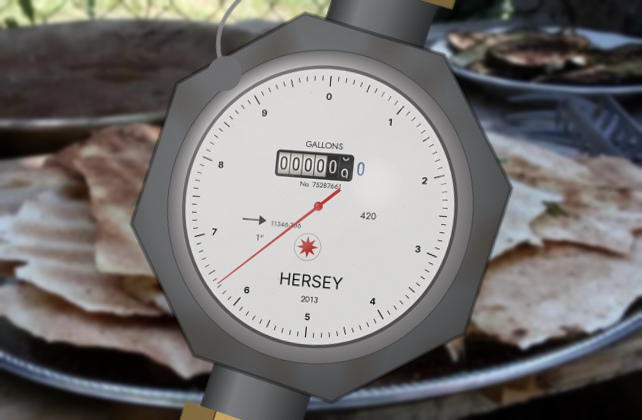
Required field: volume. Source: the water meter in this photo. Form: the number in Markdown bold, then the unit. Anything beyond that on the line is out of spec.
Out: **86.3** gal
